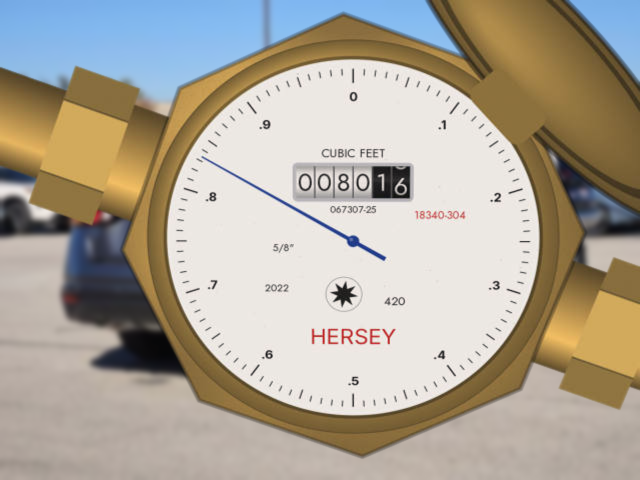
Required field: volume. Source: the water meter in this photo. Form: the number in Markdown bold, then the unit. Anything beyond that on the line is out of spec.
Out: **8015.83** ft³
